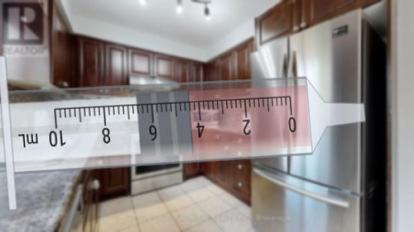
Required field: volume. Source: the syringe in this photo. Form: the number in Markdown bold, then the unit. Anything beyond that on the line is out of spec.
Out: **4.4** mL
